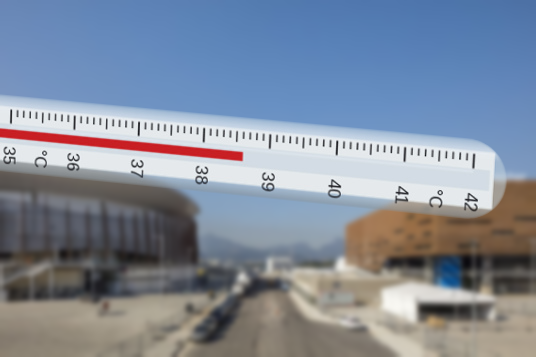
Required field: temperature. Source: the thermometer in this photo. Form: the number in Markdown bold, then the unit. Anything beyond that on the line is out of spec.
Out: **38.6** °C
